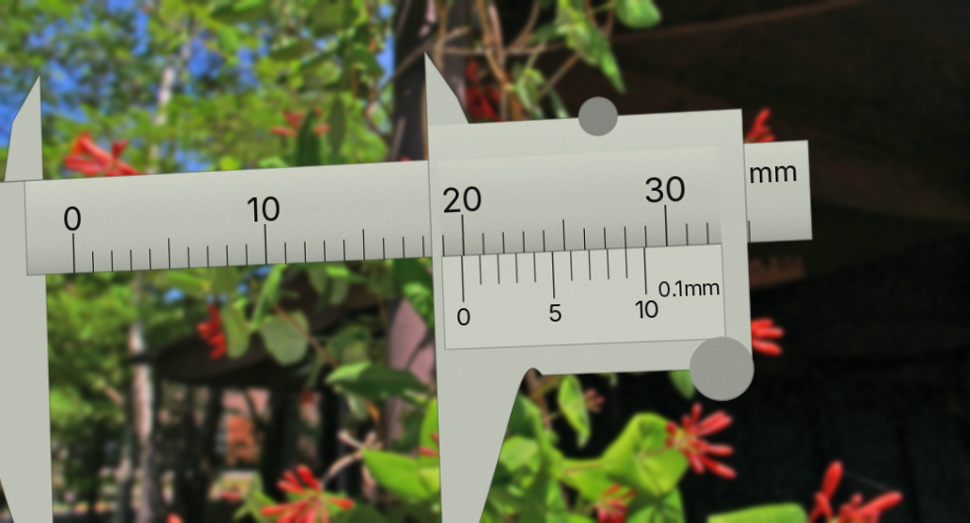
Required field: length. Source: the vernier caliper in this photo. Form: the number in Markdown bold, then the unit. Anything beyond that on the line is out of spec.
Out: **19.9** mm
